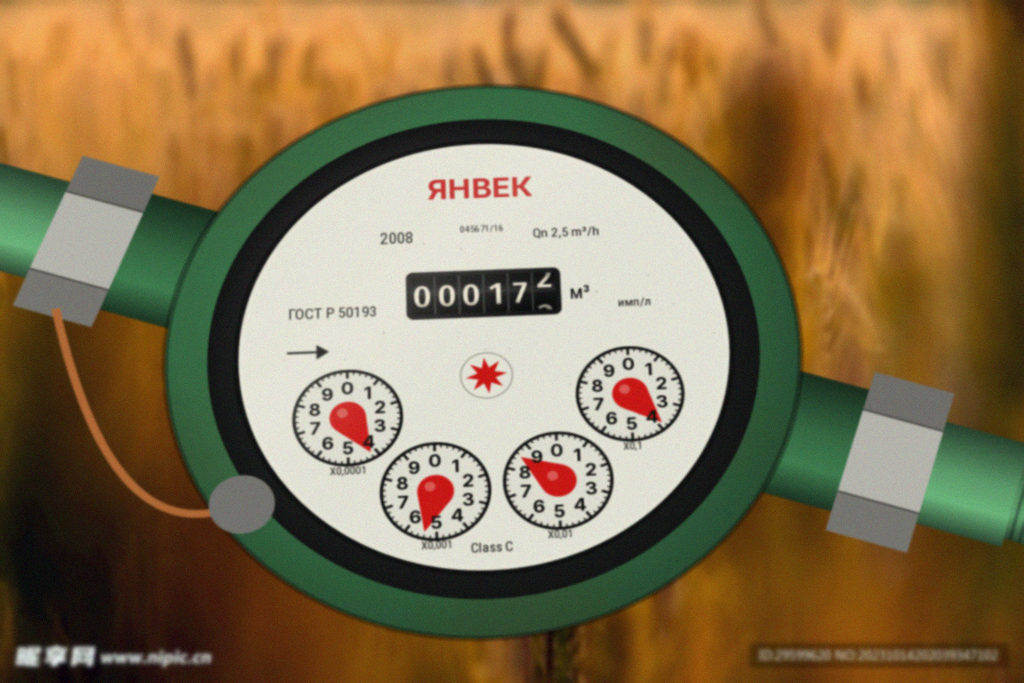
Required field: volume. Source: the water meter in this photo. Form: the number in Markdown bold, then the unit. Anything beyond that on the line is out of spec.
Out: **172.3854** m³
